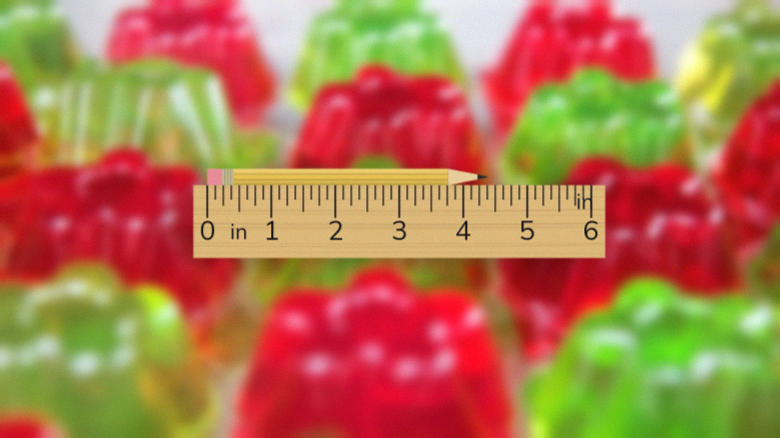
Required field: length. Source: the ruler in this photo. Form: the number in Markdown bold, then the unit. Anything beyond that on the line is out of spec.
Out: **4.375** in
